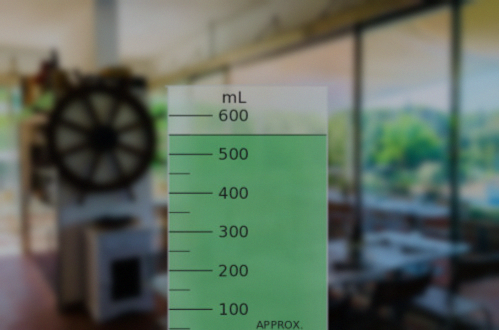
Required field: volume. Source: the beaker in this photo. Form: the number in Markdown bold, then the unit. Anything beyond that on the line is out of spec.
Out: **550** mL
